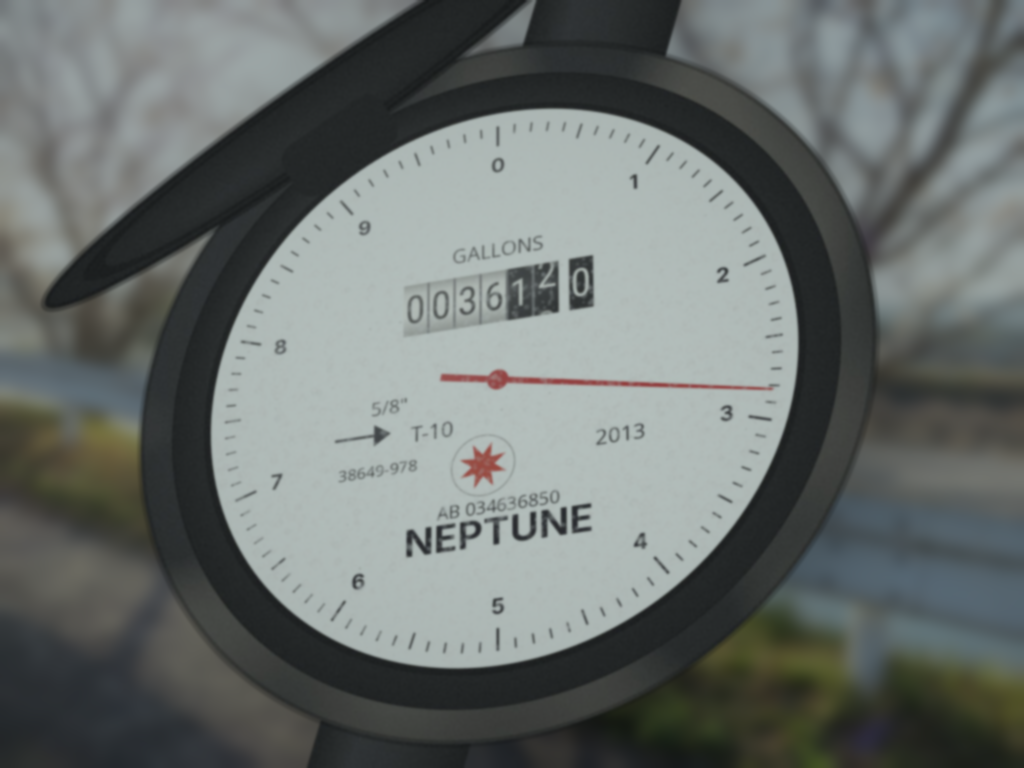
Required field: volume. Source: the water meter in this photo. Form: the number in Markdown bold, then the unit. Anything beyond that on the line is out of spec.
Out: **36122.8** gal
